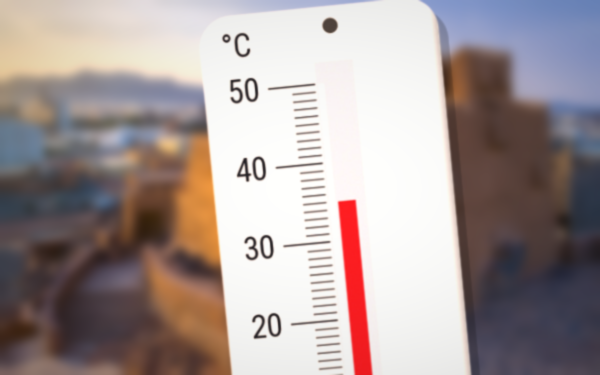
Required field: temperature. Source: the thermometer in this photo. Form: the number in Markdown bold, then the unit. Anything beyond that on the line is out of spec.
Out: **35** °C
